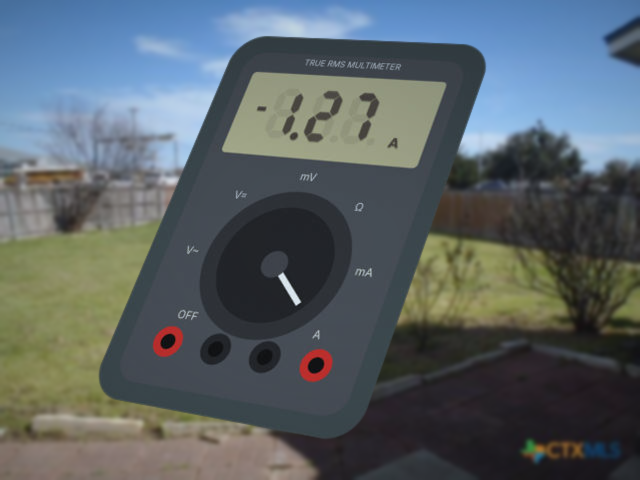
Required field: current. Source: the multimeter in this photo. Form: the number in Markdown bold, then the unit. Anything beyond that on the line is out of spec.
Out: **-1.27** A
